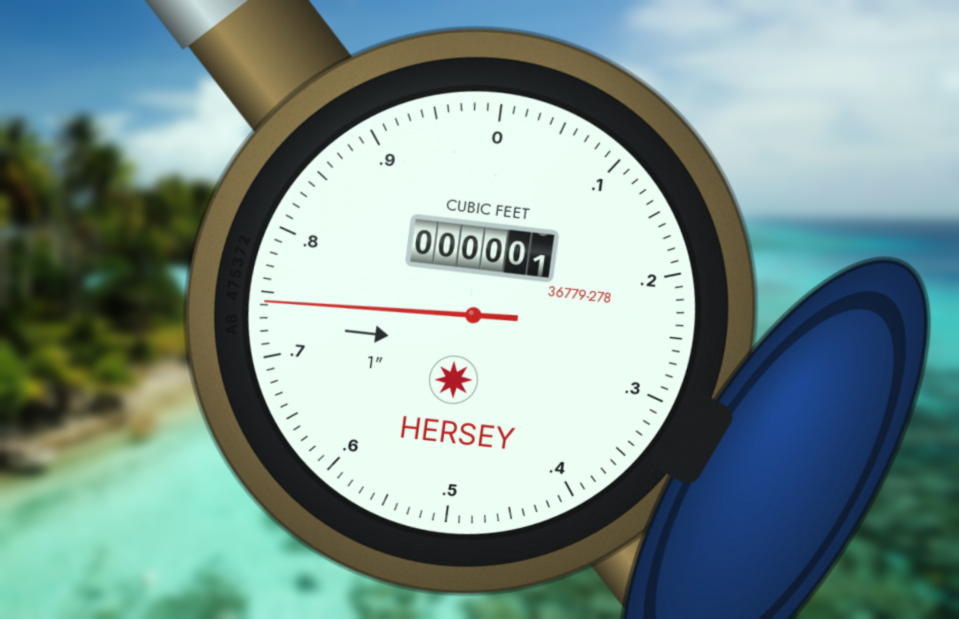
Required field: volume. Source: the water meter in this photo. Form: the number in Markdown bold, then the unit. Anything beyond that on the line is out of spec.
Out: **0.74** ft³
